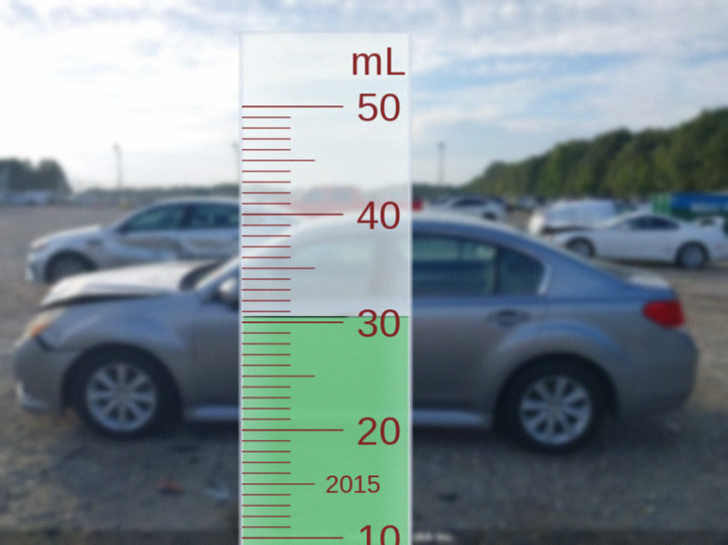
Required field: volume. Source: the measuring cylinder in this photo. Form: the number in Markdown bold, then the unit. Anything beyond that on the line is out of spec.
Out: **30.5** mL
